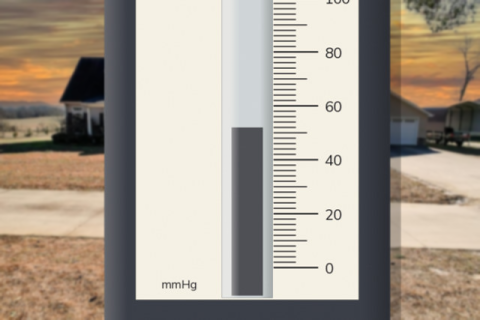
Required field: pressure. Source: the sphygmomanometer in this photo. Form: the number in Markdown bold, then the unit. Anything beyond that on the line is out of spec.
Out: **52** mmHg
